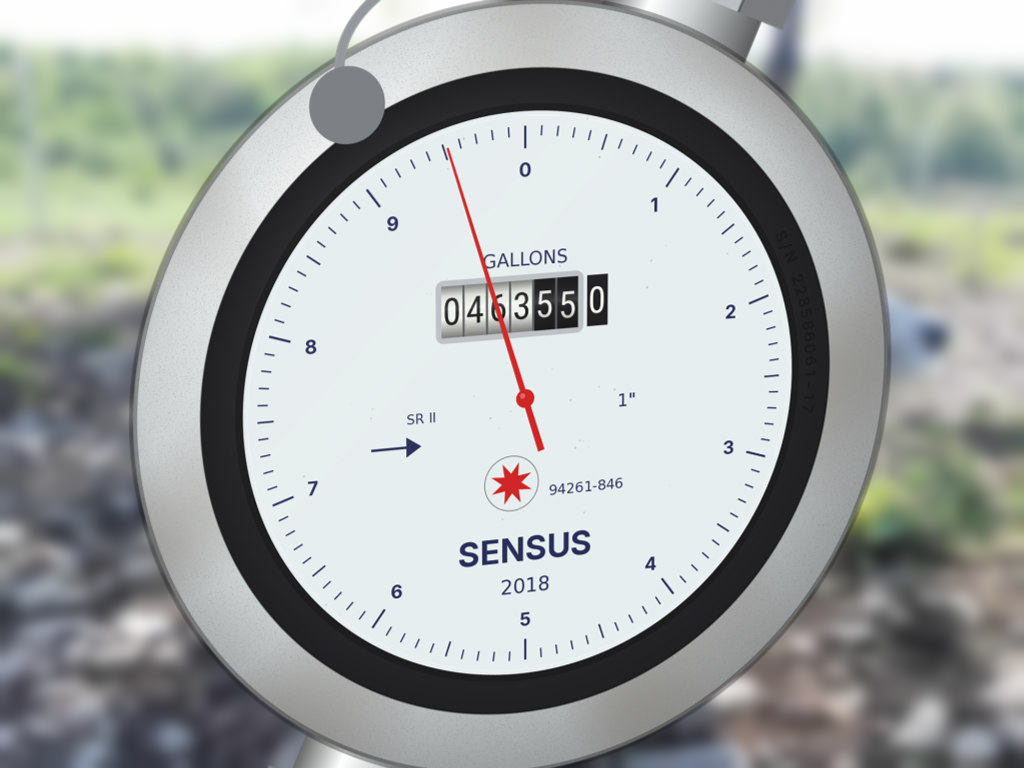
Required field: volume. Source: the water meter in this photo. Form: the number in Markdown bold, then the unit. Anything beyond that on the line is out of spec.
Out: **463549.5** gal
